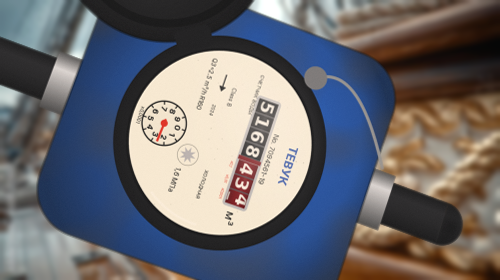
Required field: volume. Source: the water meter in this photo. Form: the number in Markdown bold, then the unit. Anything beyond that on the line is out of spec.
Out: **5168.4342** m³
